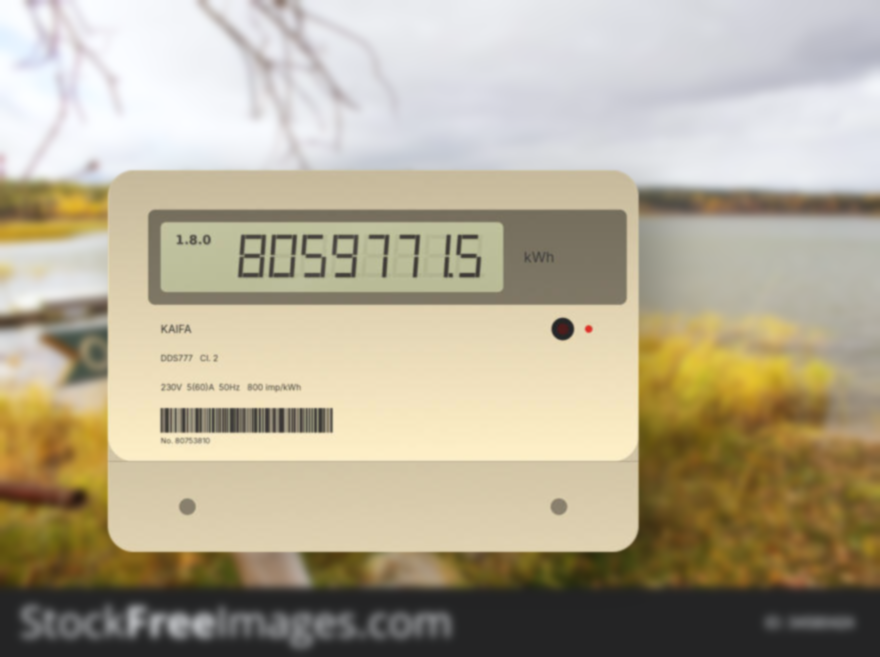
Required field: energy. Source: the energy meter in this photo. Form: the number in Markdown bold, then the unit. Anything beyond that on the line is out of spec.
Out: **8059771.5** kWh
